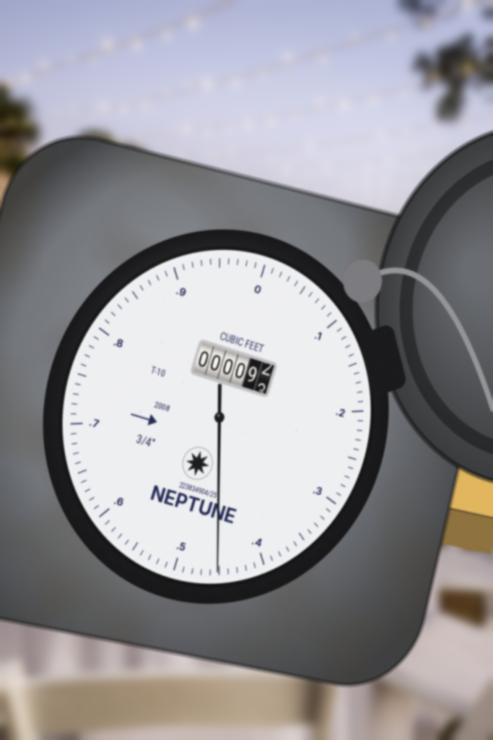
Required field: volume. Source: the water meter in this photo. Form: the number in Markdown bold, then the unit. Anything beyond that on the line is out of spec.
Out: **92.45** ft³
